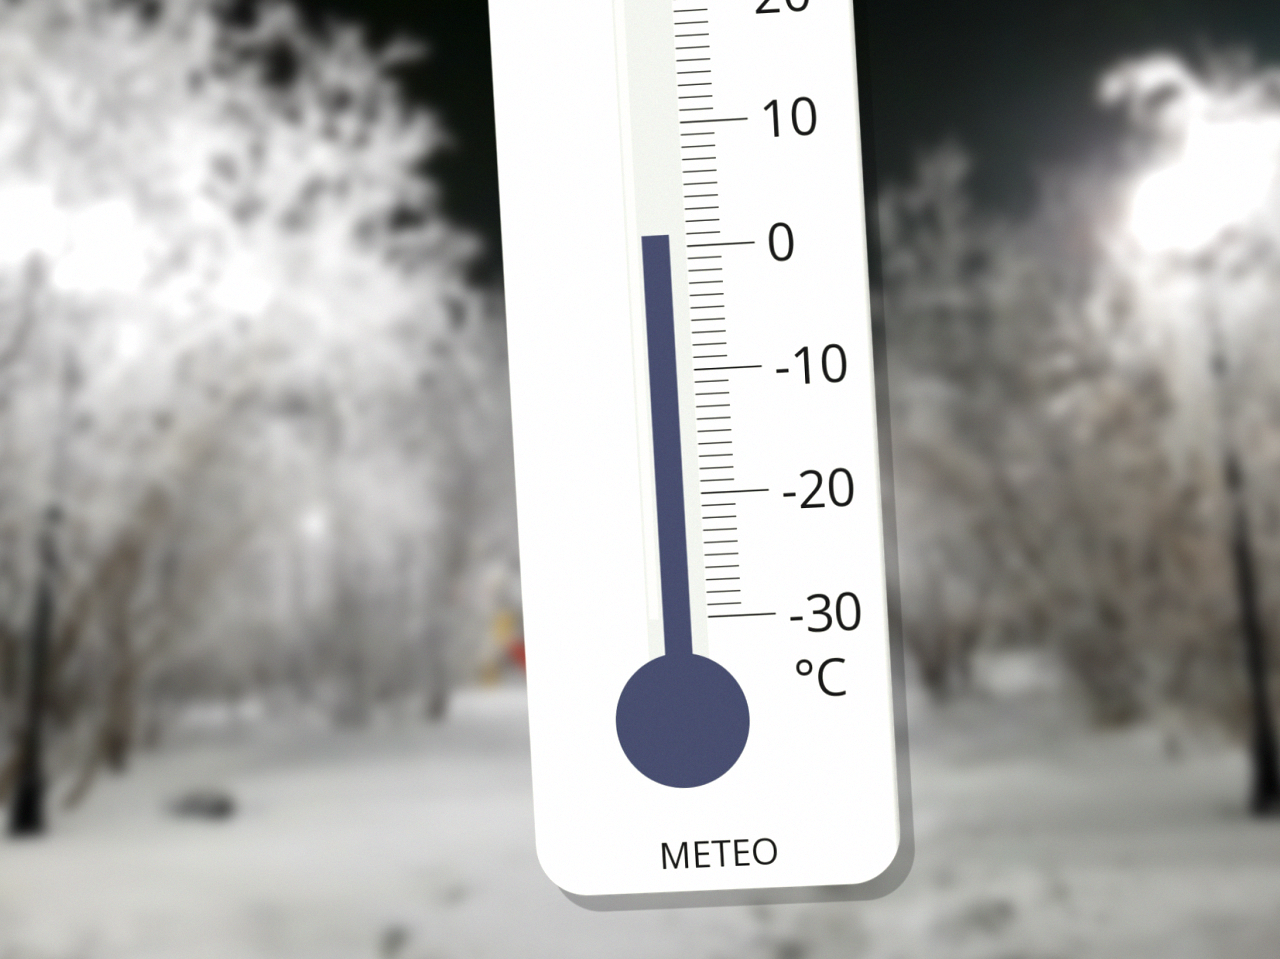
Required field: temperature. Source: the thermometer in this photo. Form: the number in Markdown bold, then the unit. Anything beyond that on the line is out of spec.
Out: **1** °C
